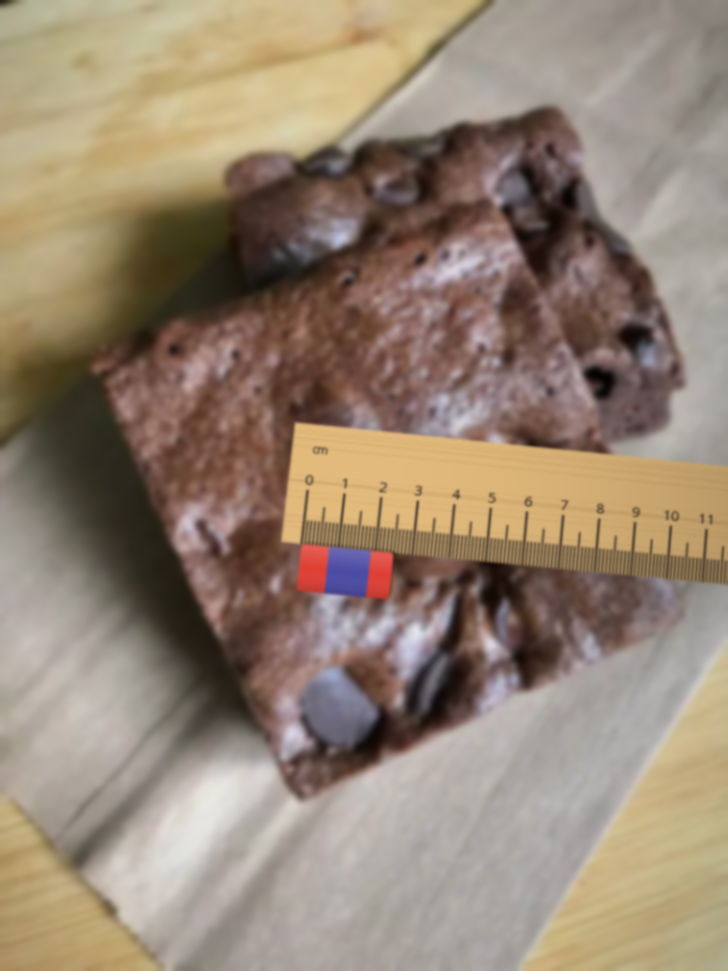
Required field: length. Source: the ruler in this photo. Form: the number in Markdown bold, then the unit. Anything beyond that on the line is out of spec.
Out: **2.5** cm
